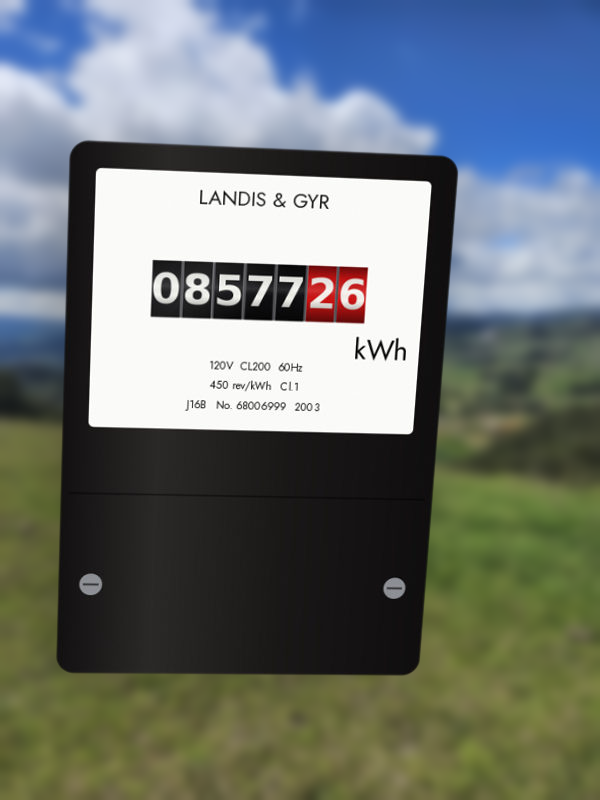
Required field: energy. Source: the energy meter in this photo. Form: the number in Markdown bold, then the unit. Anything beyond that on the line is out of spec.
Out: **8577.26** kWh
